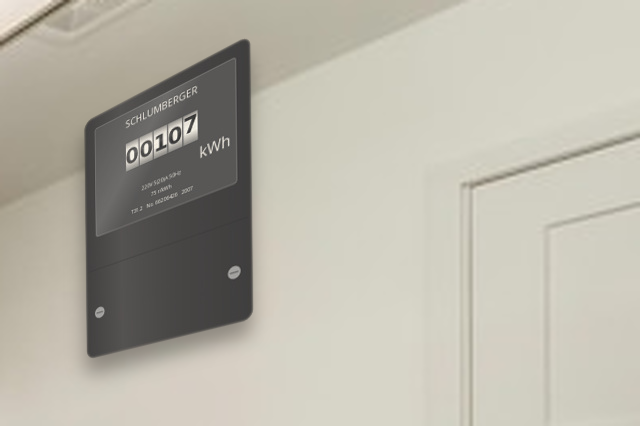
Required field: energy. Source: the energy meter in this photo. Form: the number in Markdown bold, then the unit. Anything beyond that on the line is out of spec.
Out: **107** kWh
